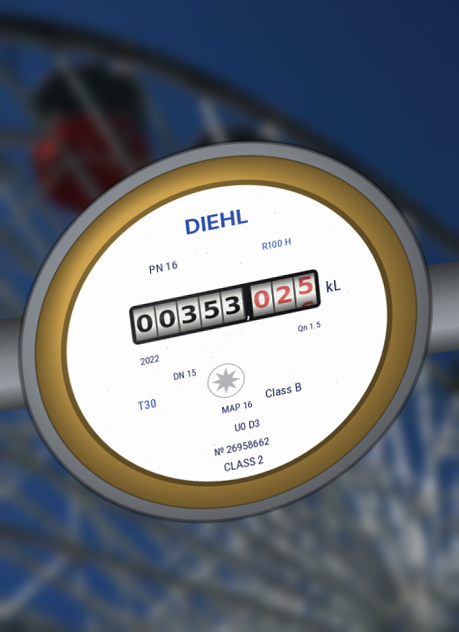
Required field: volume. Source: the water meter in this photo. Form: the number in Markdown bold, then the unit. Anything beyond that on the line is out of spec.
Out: **353.025** kL
